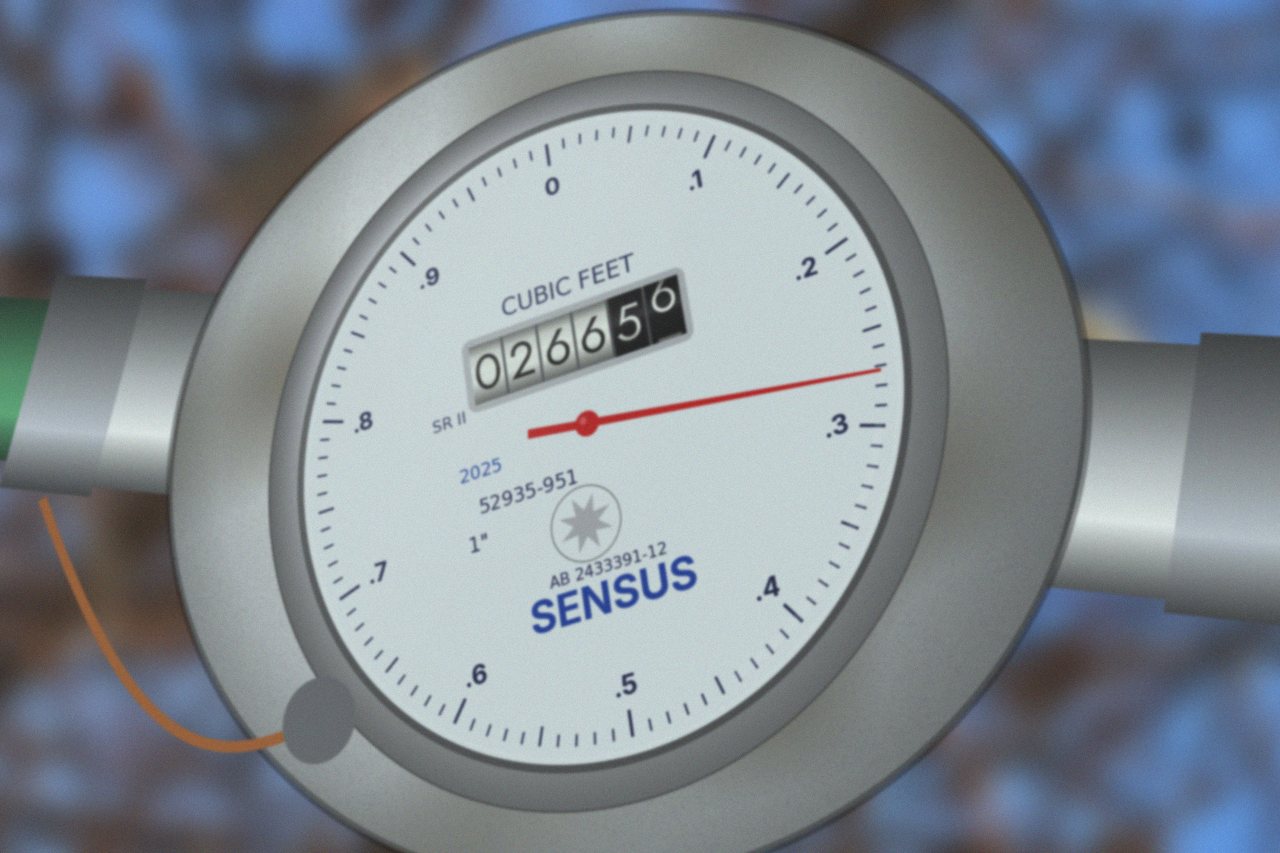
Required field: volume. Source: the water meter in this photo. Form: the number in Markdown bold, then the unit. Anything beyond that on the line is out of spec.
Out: **26656.27** ft³
